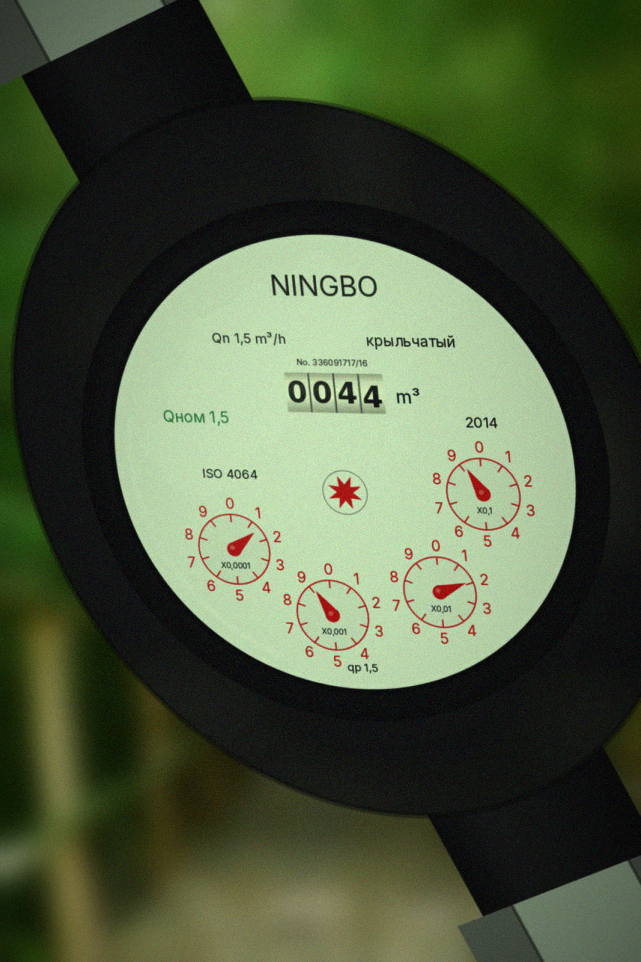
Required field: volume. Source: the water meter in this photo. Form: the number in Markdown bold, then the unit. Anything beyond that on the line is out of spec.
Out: **43.9191** m³
